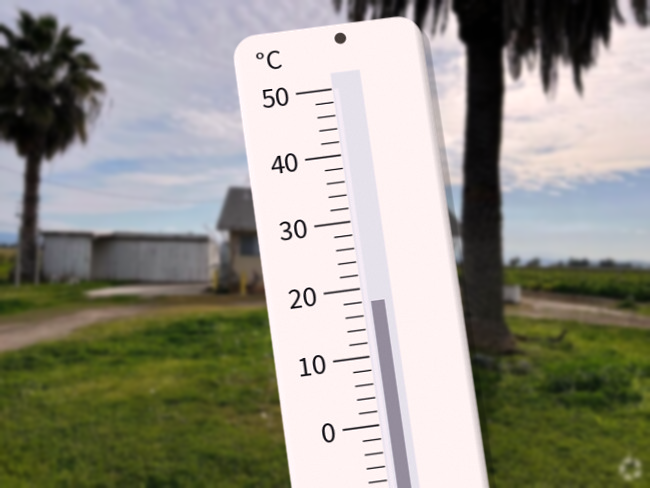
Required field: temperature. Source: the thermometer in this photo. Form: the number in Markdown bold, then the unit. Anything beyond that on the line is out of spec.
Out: **18** °C
